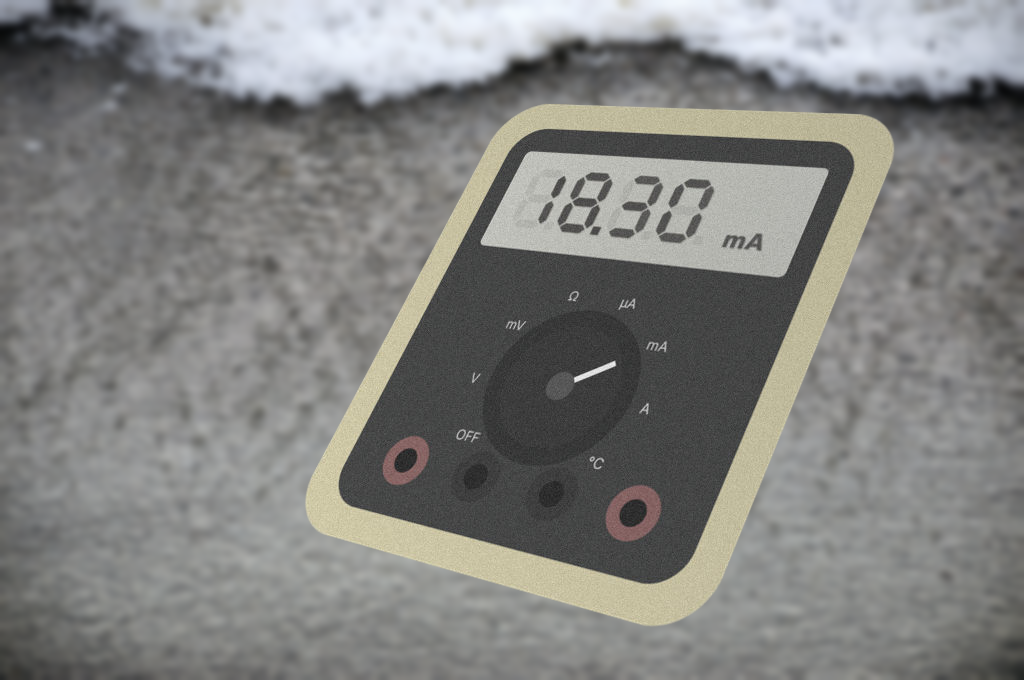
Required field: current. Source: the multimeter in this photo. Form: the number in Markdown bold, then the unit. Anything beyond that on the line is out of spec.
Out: **18.30** mA
